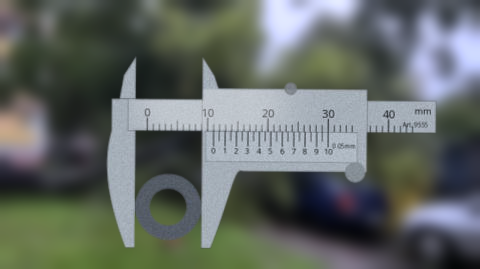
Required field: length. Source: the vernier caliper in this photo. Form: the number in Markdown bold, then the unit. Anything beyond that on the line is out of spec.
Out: **11.0** mm
